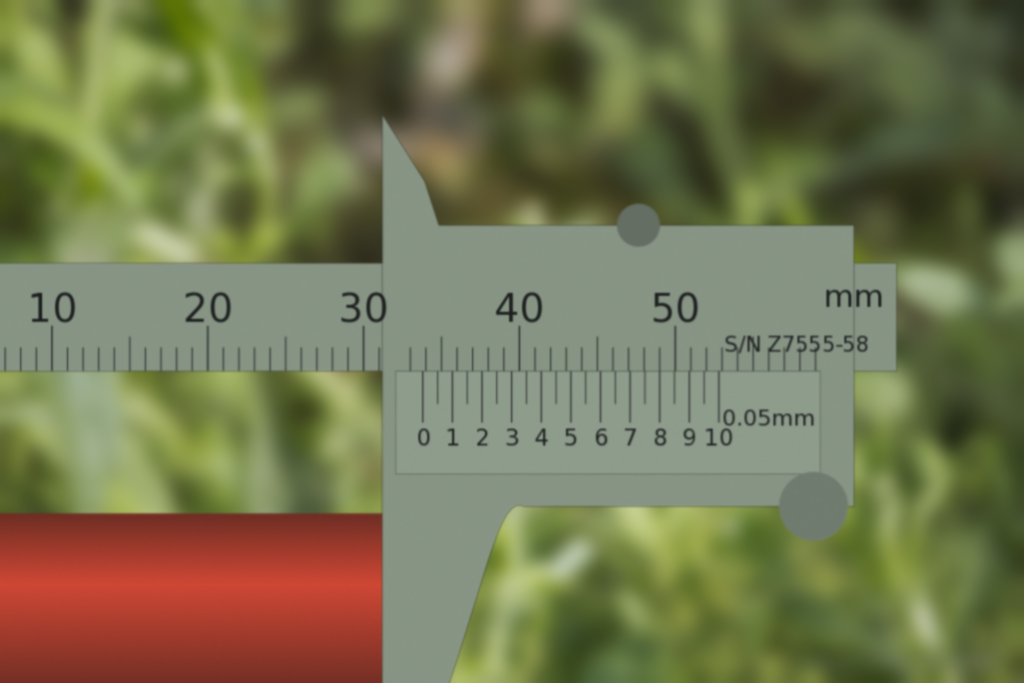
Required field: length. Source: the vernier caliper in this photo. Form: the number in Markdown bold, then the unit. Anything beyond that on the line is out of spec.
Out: **33.8** mm
